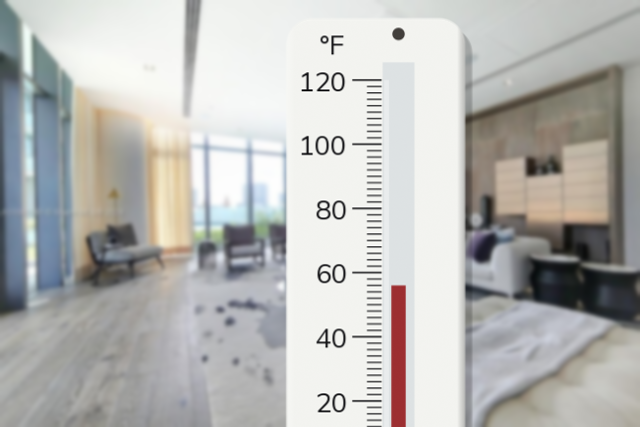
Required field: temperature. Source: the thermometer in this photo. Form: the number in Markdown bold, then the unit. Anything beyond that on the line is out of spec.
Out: **56** °F
